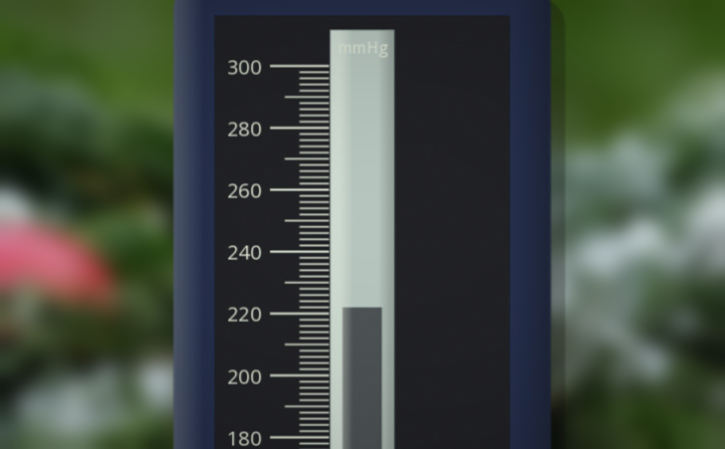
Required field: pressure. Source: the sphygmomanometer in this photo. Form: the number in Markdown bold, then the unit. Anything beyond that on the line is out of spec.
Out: **222** mmHg
